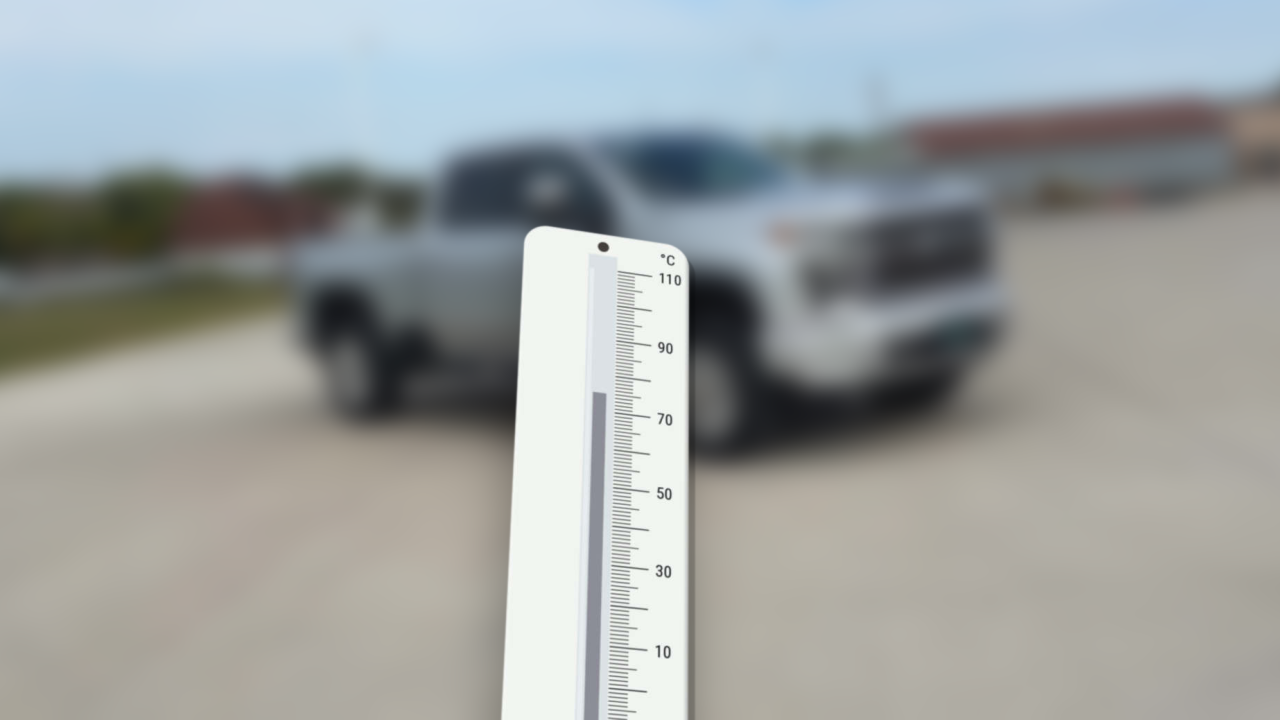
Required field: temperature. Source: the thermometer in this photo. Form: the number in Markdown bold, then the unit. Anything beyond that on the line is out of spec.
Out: **75** °C
